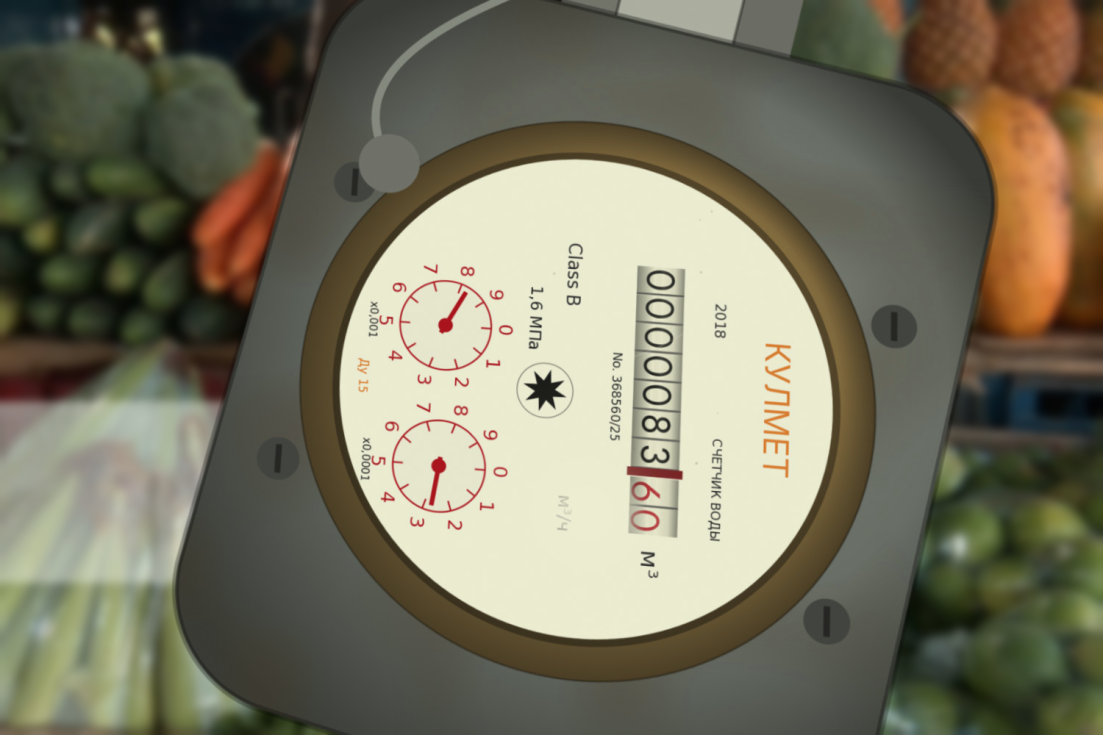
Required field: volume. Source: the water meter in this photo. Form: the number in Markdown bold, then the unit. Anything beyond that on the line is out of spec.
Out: **83.5982** m³
